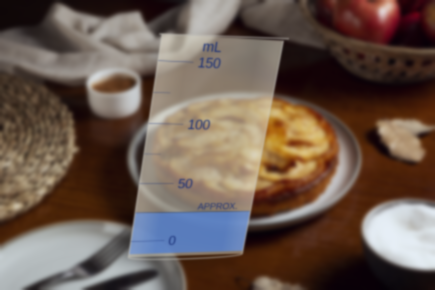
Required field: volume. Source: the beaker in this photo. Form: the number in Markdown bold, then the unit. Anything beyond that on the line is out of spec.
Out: **25** mL
